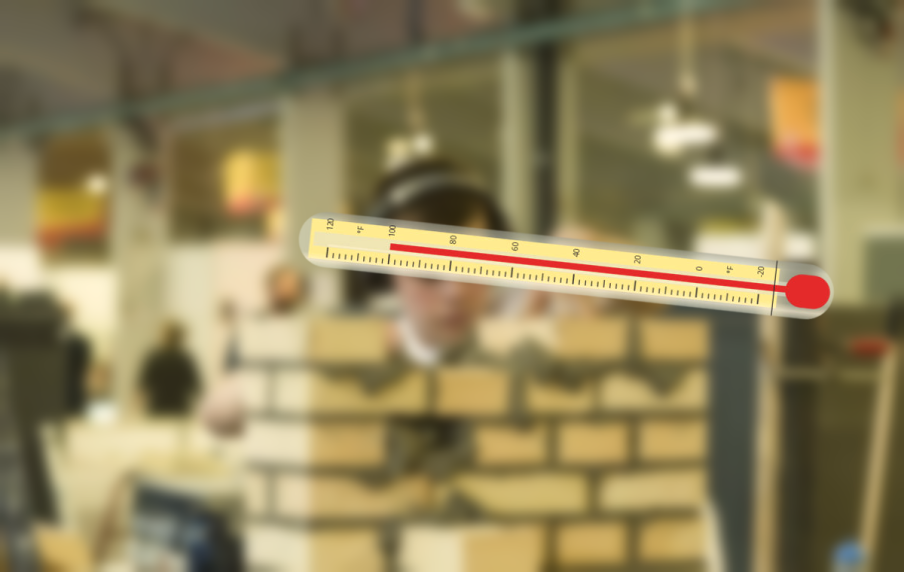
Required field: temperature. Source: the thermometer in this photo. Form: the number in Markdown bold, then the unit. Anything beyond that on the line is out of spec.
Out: **100** °F
